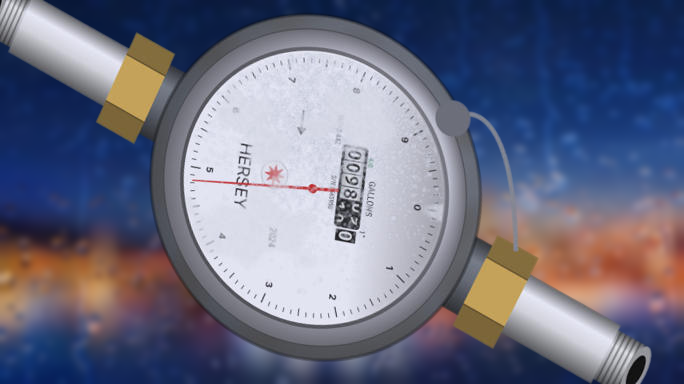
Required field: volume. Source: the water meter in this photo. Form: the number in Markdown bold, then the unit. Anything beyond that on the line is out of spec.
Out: **98094.8** gal
